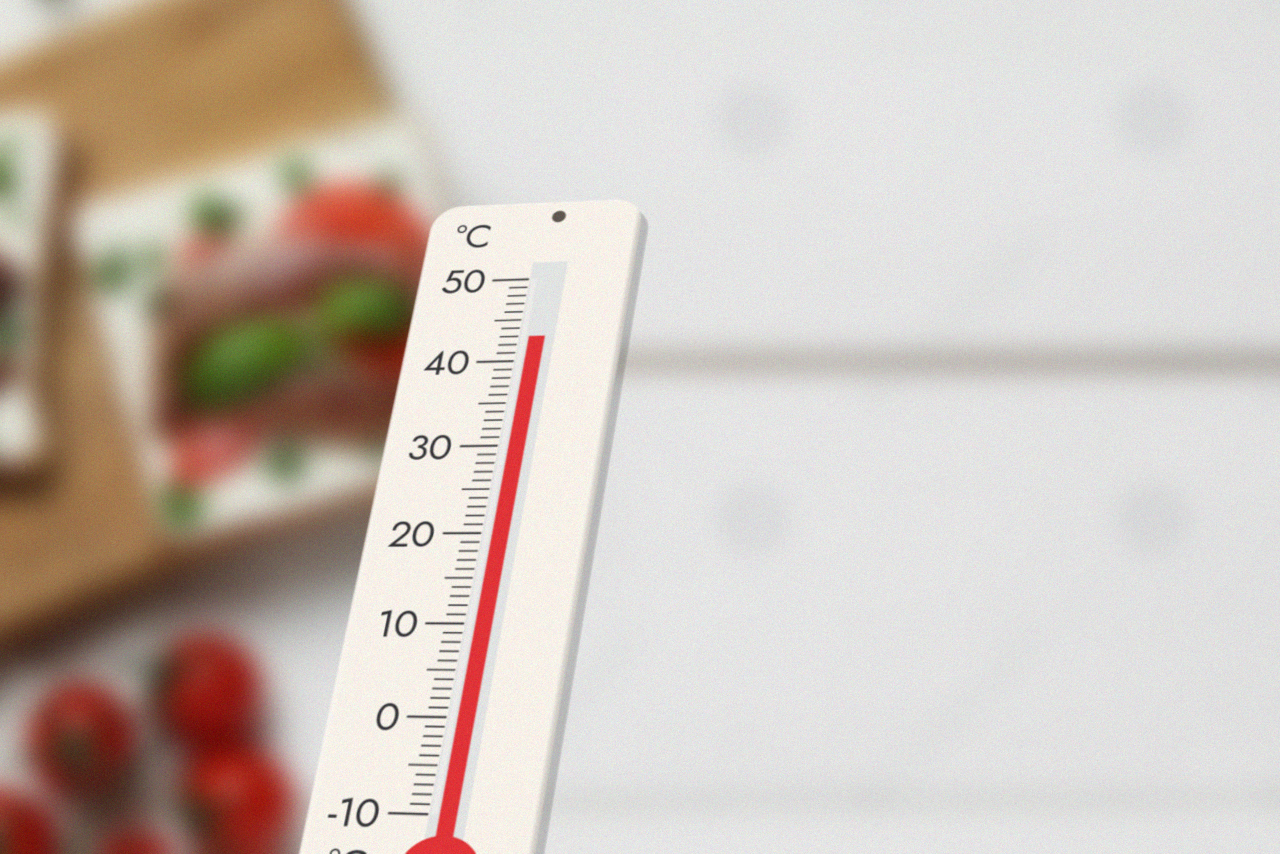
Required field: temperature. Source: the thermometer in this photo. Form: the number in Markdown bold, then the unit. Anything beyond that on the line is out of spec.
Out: **43** °C
